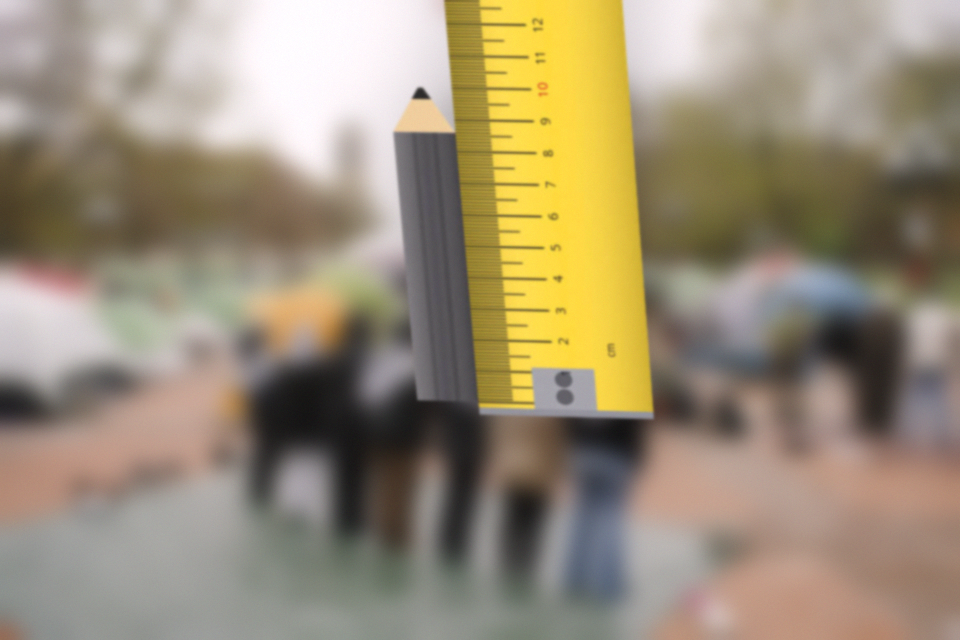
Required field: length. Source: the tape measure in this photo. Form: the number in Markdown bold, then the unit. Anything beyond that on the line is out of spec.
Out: **10** cm
